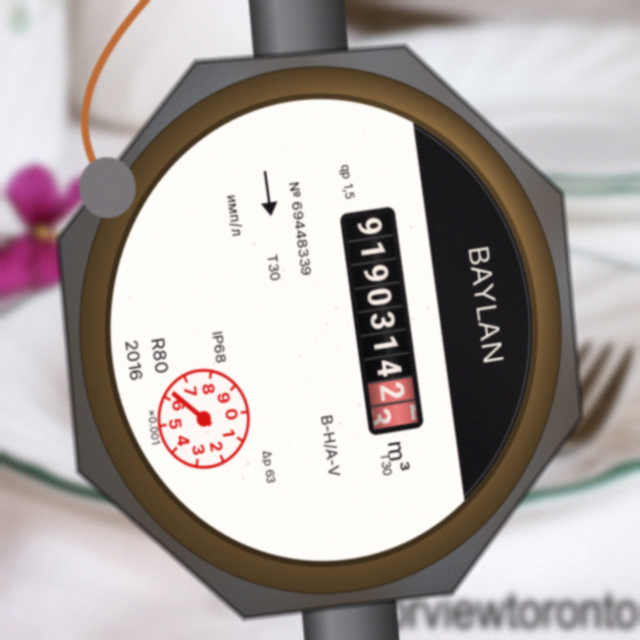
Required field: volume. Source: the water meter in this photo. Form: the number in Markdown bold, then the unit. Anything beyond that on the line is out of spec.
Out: **9190314.226** m³
